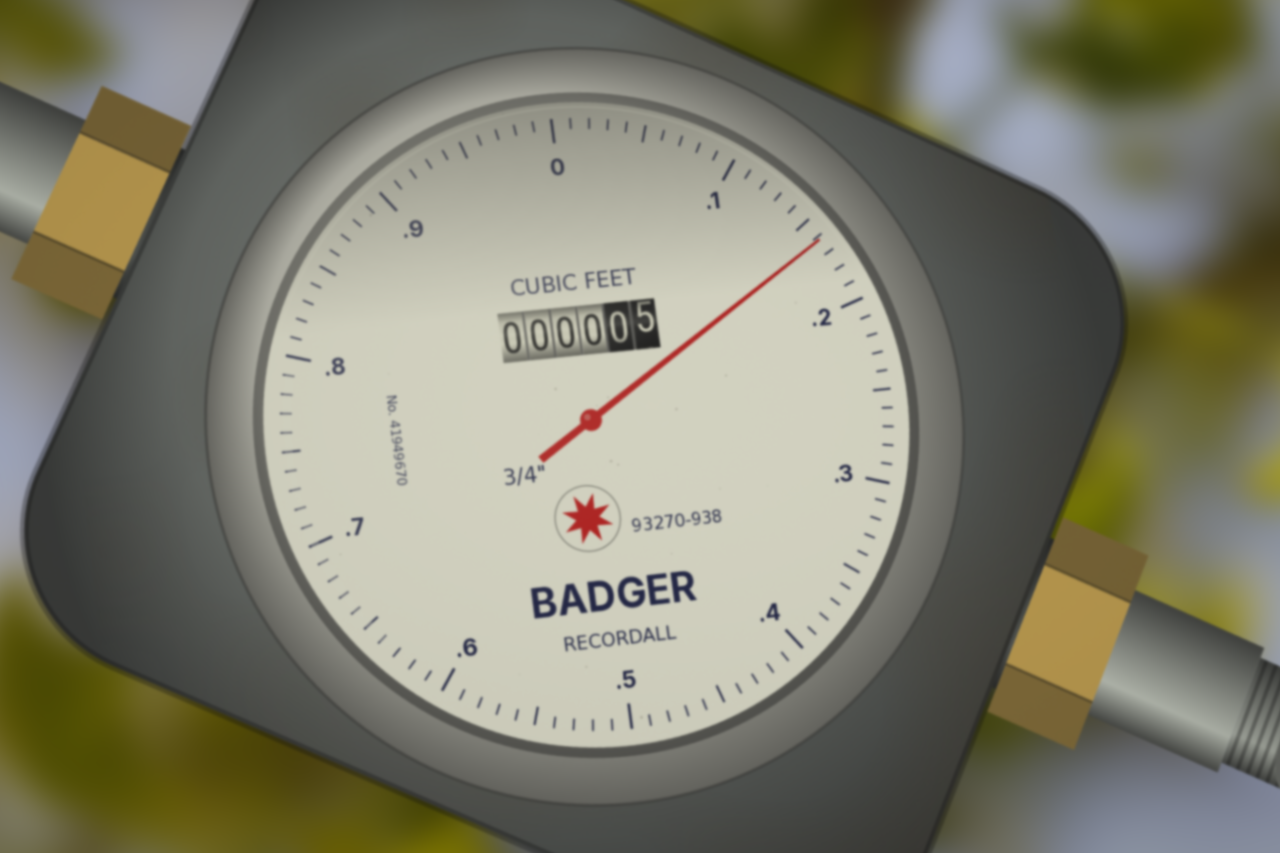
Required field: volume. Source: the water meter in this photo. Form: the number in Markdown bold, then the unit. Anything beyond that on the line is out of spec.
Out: **5.16** ft³
